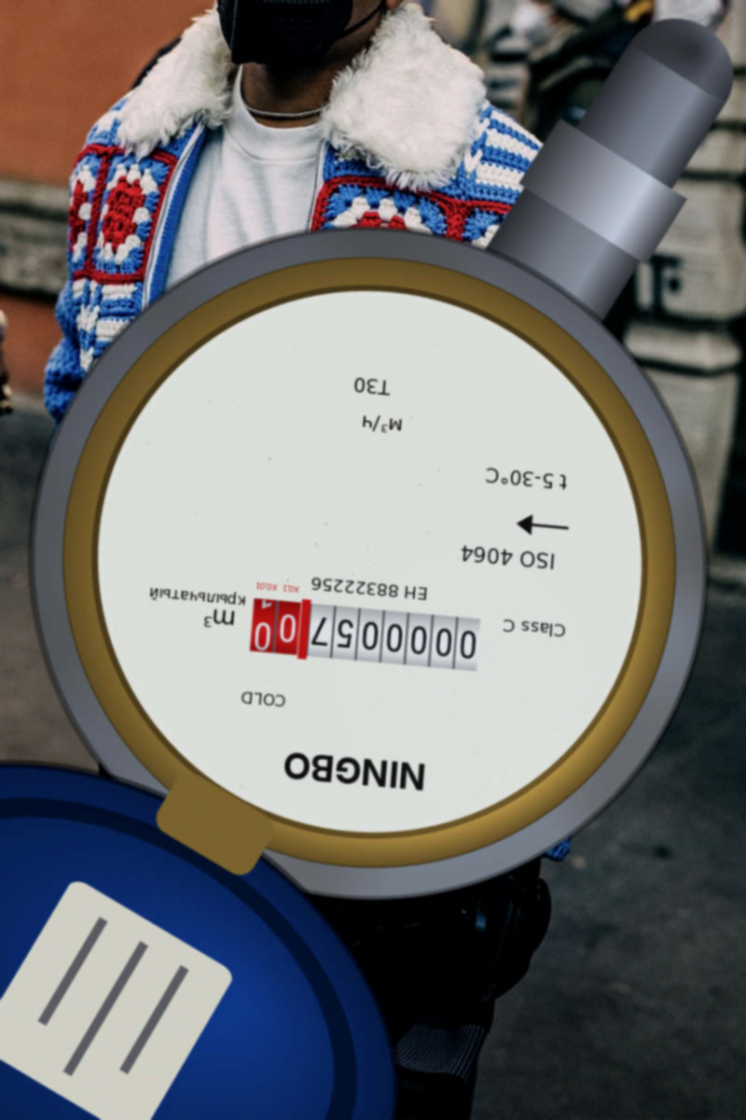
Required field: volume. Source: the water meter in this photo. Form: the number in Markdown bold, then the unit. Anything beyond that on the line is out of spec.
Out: **57.00** m³
